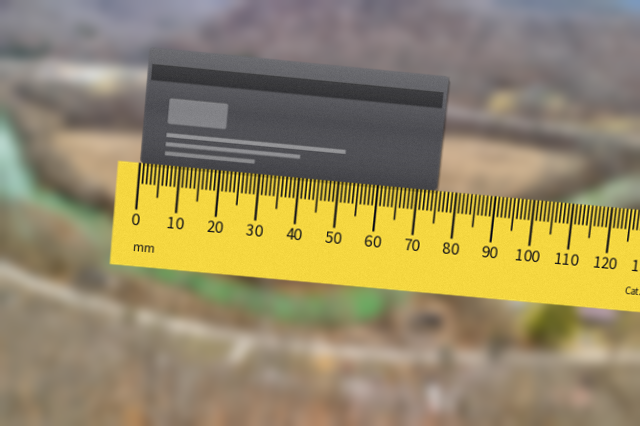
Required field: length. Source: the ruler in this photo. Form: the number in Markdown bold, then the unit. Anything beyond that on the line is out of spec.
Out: **75** mm
